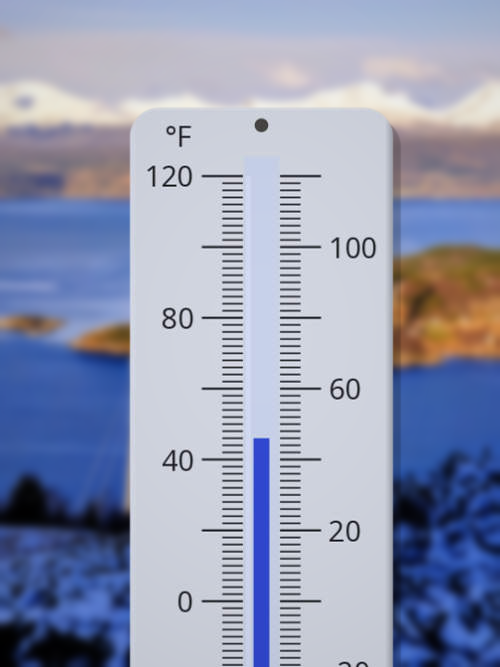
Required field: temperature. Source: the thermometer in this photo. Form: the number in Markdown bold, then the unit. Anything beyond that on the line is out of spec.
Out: **46** °F
